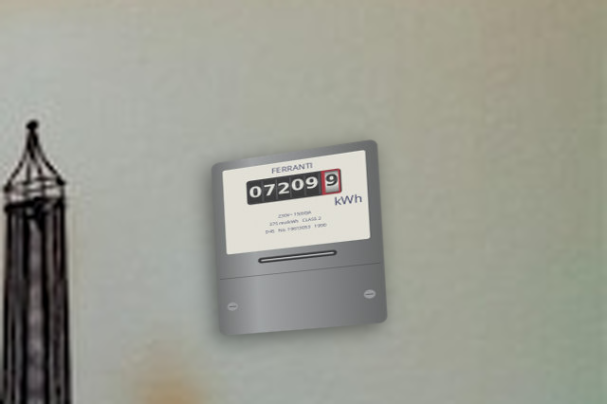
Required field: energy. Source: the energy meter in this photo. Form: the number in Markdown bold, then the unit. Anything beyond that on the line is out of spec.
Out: **7209.9** kWh
